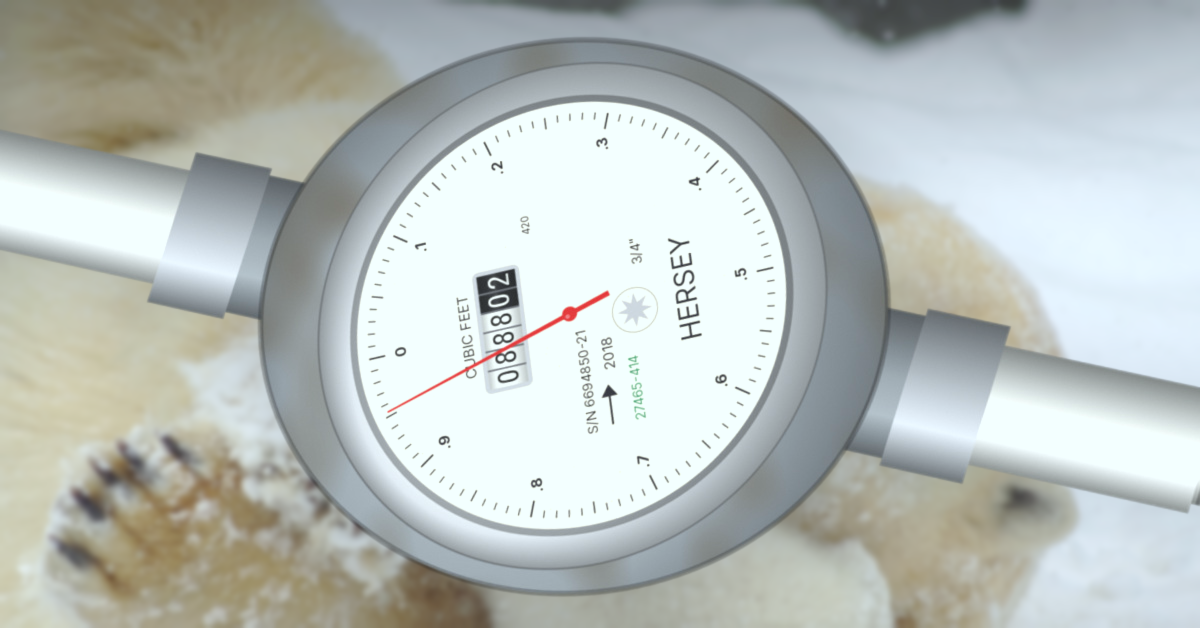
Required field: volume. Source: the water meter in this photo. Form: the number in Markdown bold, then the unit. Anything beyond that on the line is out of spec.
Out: **88801.95** ft³
